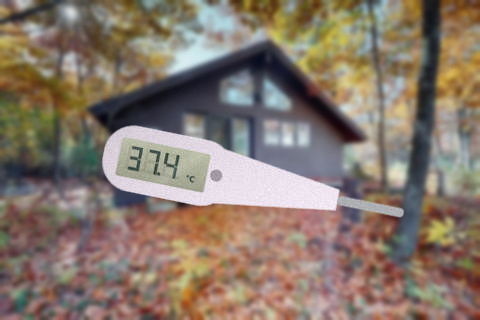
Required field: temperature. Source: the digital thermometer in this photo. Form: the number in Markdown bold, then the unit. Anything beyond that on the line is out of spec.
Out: **37.4** °C
